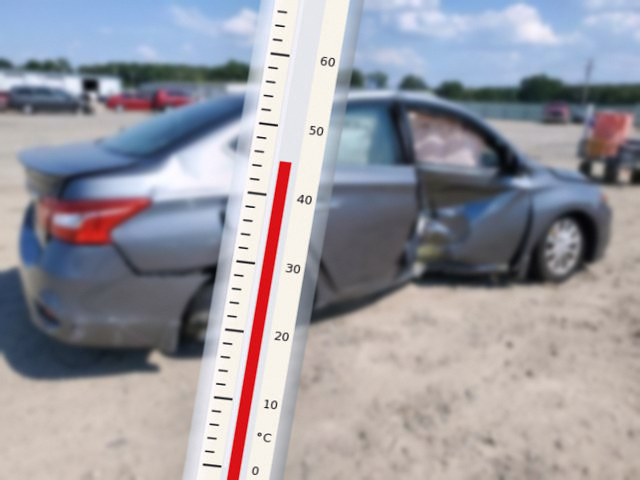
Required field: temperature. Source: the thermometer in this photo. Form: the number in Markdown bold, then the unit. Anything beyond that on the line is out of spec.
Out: **45** °C
